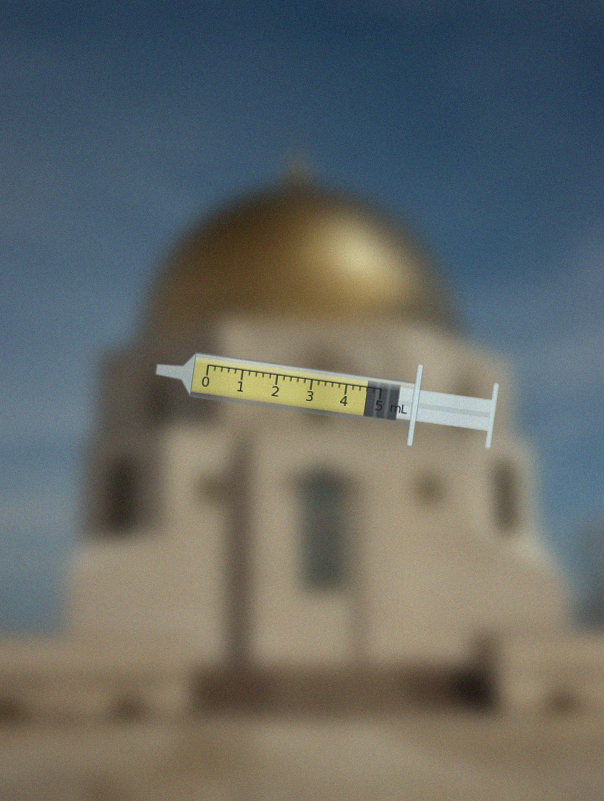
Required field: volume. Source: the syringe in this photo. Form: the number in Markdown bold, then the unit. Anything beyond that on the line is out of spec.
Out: **4.6** mL
